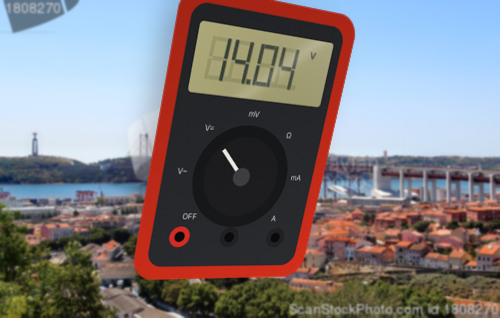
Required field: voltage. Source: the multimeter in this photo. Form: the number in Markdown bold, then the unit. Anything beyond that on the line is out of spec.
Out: **14.04** V
